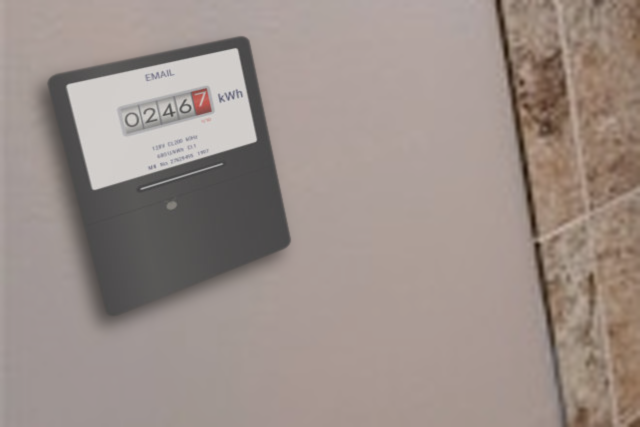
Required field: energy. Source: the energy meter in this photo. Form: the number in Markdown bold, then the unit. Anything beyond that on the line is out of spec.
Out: **246.7** kWh
